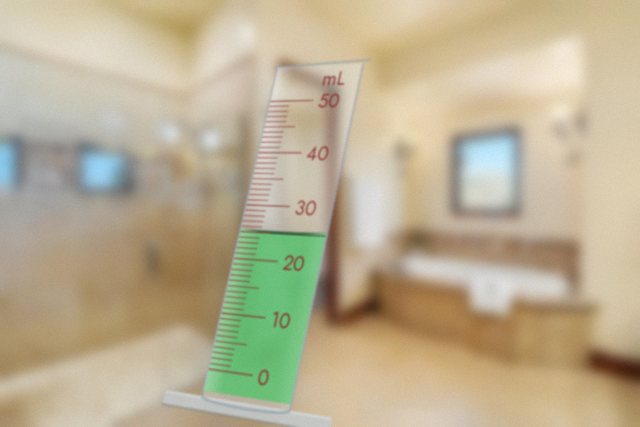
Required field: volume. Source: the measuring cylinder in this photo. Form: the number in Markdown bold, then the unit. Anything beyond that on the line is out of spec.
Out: **25** mL
